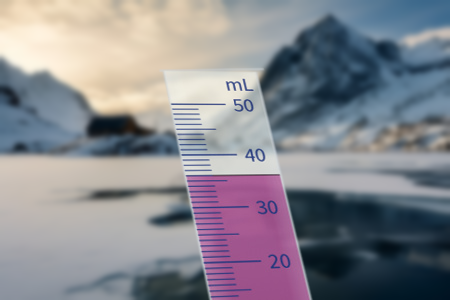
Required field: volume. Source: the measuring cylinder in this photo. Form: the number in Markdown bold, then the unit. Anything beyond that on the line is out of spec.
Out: **36** mL
